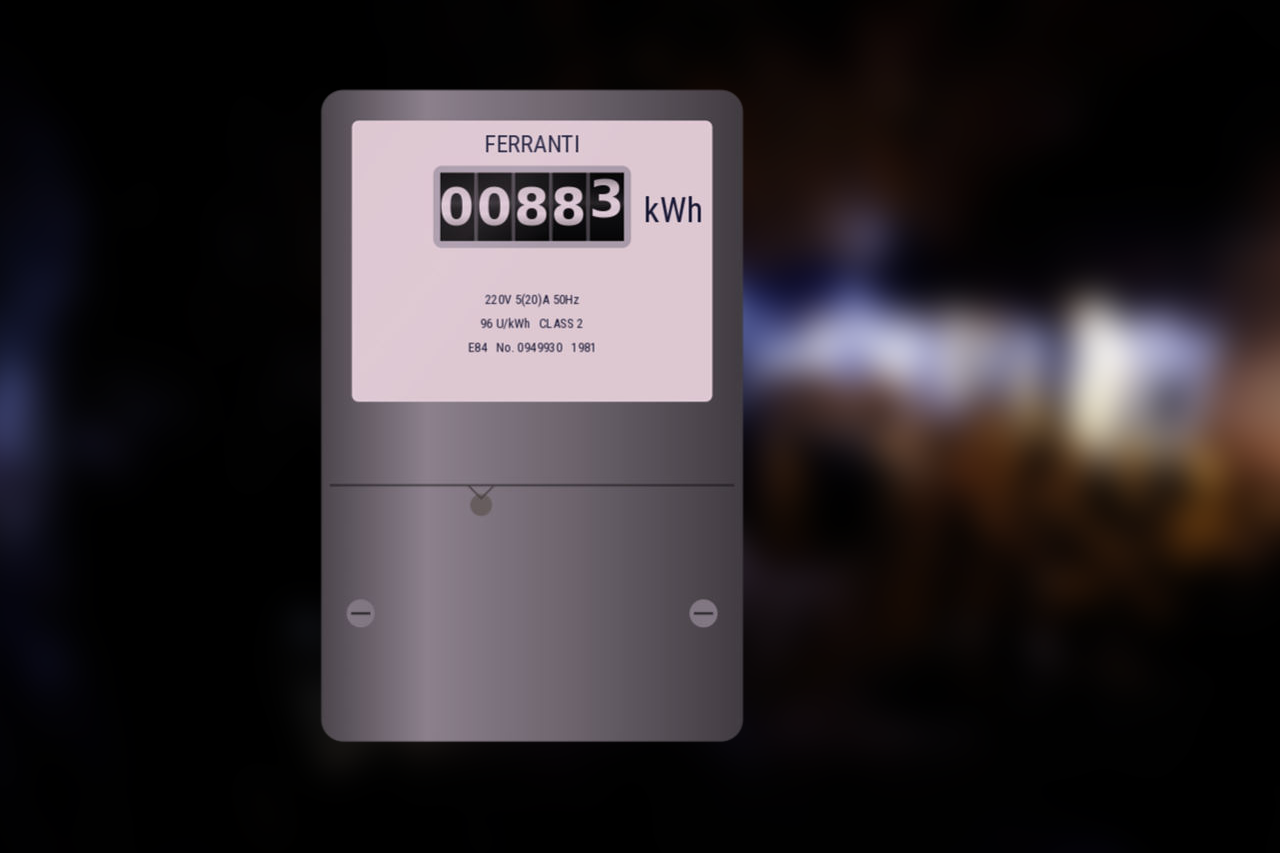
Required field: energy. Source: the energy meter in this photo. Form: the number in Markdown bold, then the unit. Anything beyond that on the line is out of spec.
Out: **883** kWh
